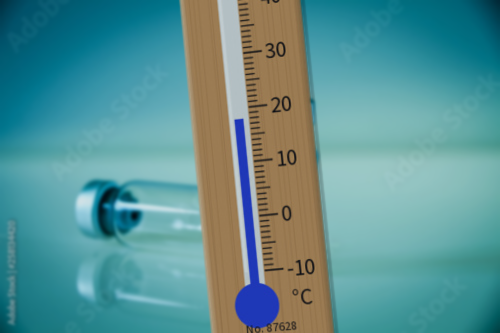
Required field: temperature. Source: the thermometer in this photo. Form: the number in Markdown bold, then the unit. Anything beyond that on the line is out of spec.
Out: **18** °C
